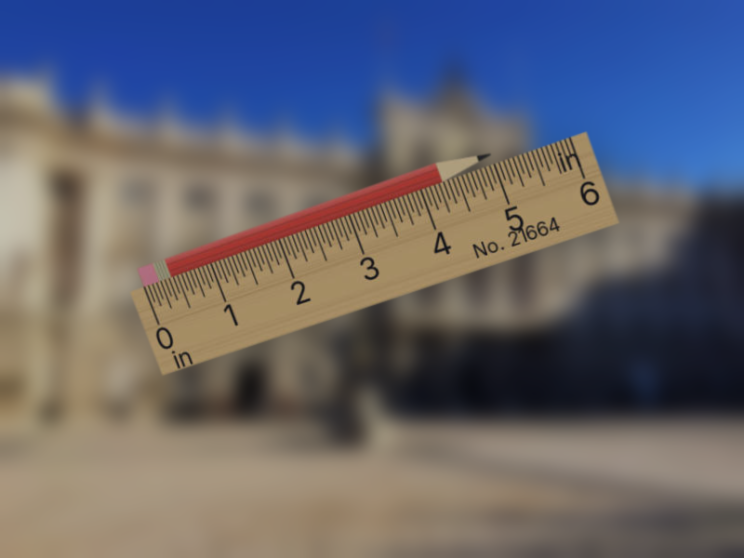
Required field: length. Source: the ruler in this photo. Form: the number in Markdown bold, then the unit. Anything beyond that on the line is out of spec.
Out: **5** in
